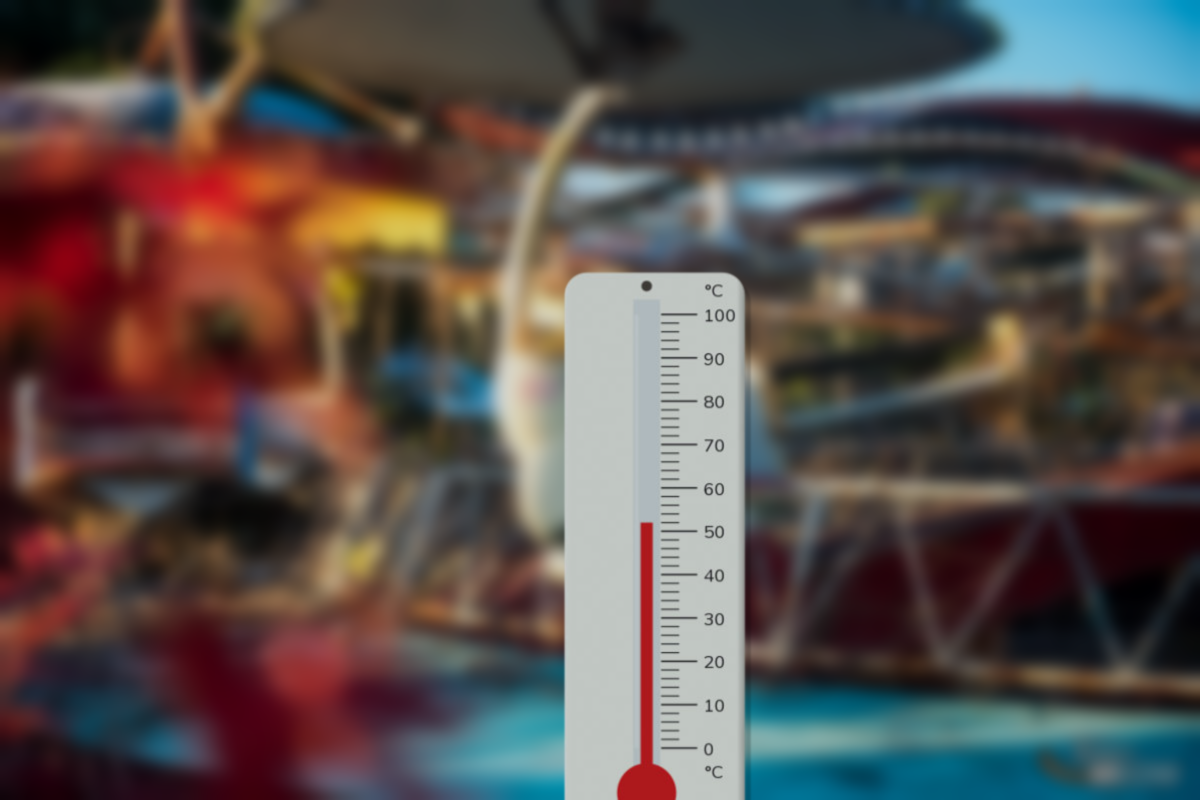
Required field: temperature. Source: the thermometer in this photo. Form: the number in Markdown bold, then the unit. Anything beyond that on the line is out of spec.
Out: **52** °C
